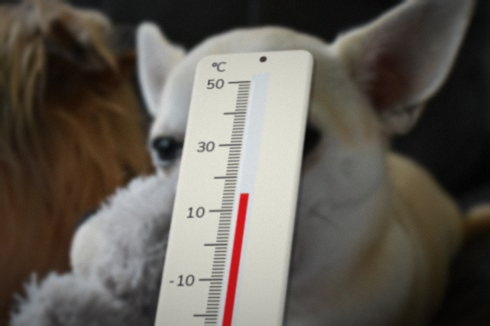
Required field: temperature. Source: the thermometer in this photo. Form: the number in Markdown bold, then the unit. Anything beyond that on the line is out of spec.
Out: **15** °C
